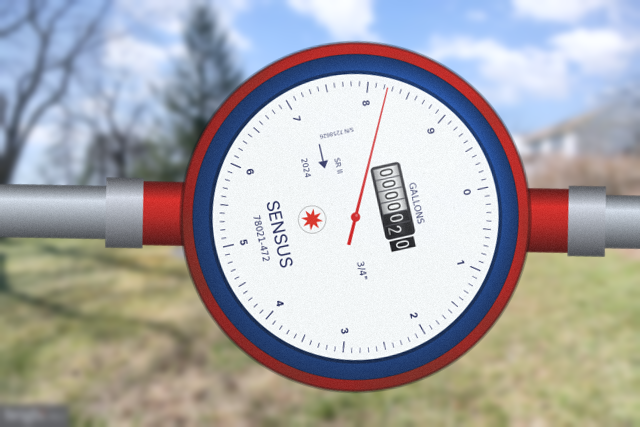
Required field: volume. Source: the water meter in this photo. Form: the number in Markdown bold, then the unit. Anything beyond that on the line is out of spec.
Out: **18.2** gal
